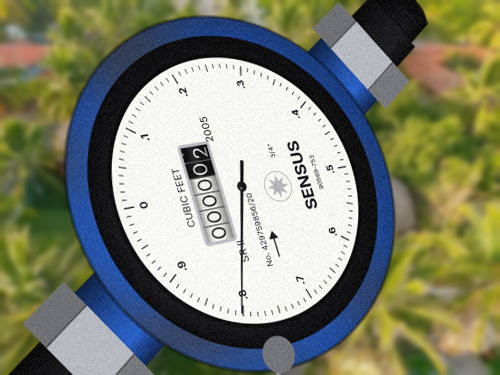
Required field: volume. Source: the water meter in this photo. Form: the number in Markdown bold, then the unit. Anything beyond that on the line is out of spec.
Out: **1.80** ft³
